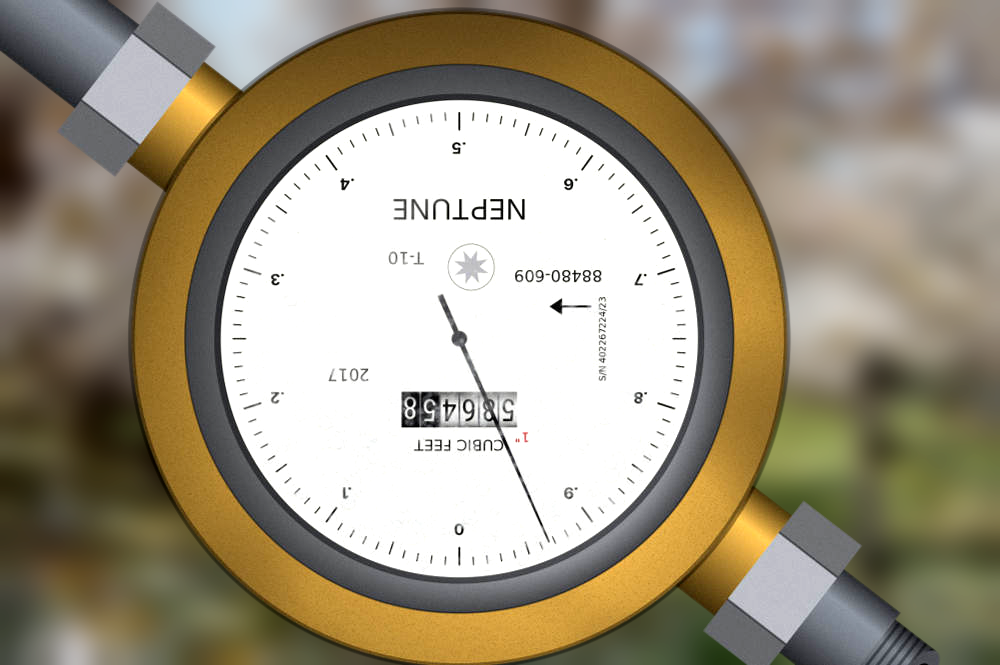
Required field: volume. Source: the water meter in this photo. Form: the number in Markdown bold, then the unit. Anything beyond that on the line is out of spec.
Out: **586457.93** ft³
